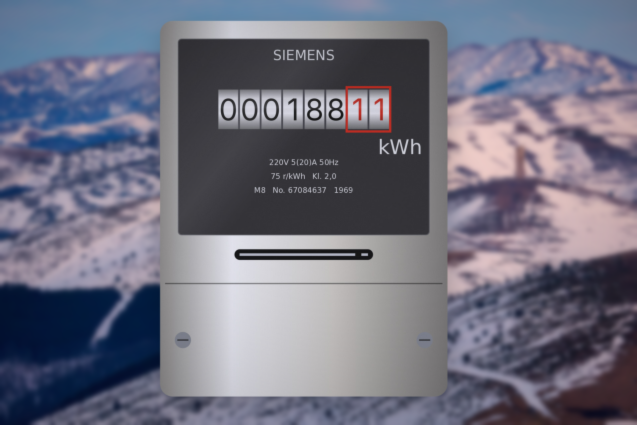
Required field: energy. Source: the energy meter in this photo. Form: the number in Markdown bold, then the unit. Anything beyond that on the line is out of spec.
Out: **188.11** kWh
